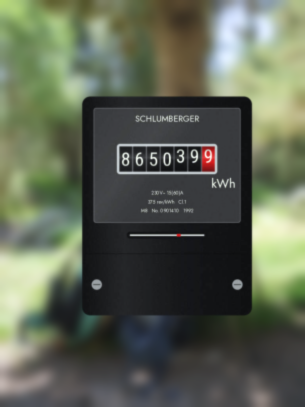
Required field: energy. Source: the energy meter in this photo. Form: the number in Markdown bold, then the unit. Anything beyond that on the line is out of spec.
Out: **865039.9** kWh
